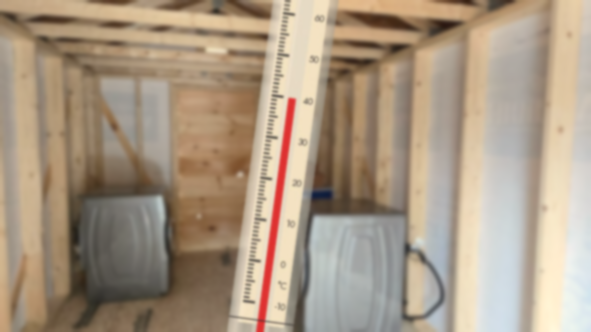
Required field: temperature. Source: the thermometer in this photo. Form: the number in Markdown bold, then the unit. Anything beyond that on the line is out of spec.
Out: **40** °C
